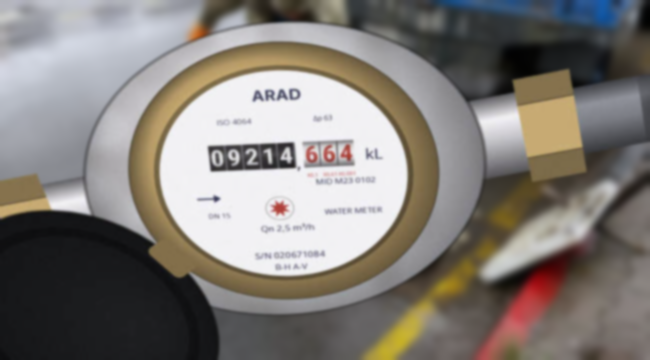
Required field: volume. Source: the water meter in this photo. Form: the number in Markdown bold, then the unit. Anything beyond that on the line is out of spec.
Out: **9214.664** kL
